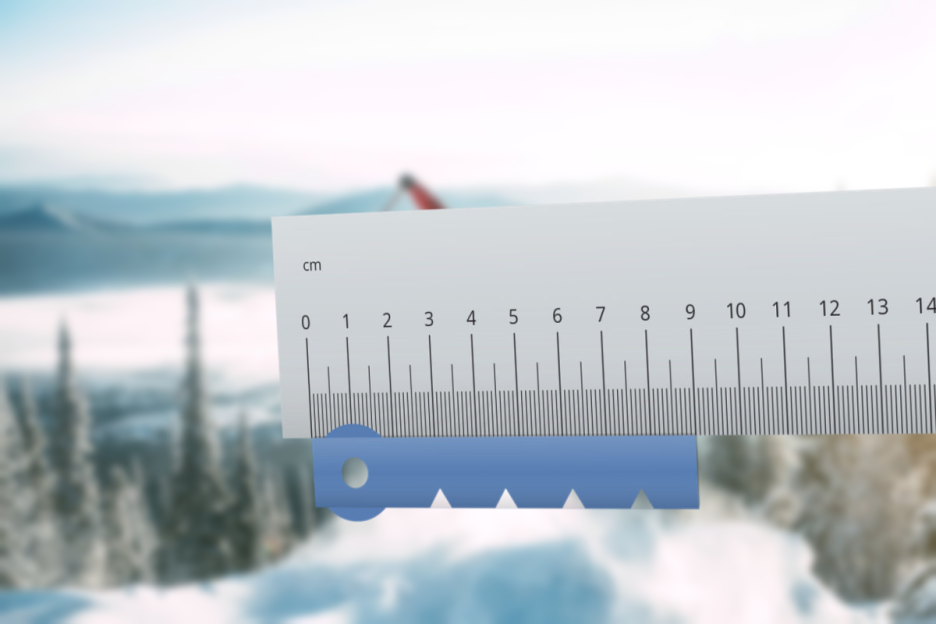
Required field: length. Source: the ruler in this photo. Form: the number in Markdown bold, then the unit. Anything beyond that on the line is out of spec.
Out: **9** cm
